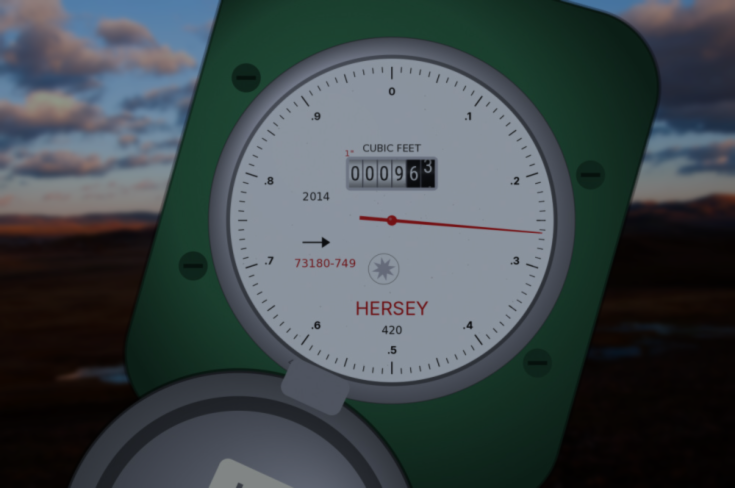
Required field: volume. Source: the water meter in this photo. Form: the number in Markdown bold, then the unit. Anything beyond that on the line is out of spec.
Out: **963.26** ft³
